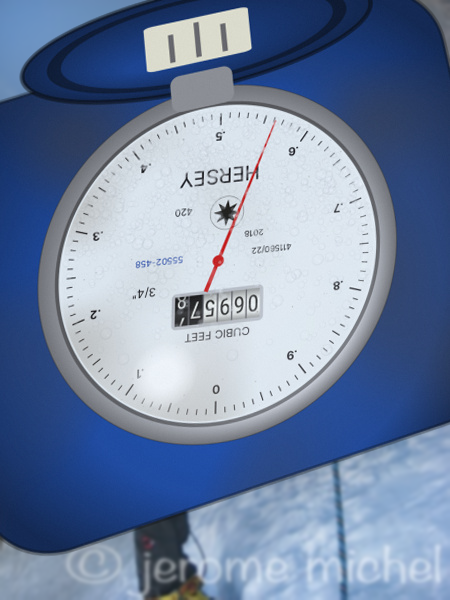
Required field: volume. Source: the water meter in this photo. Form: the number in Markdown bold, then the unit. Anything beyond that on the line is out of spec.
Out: **69577.56** ft³
